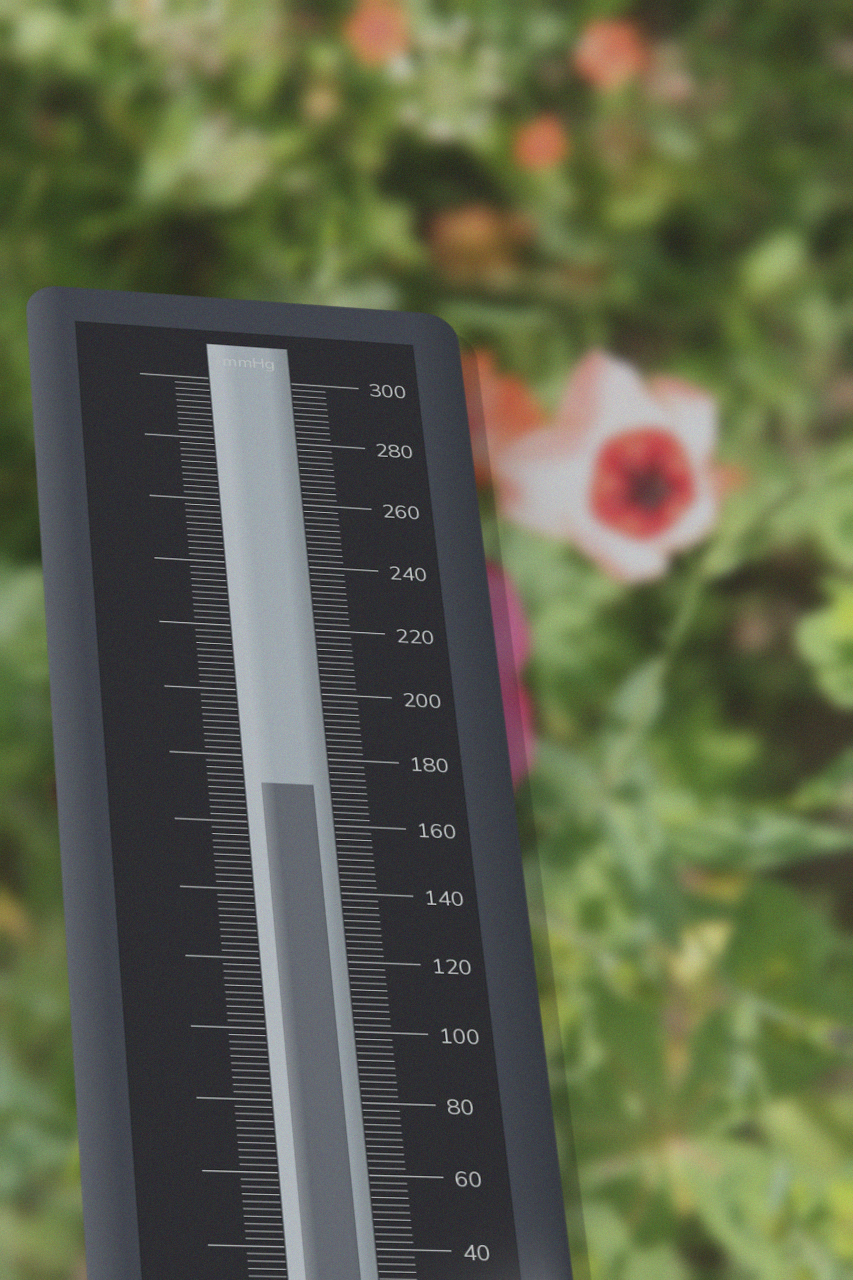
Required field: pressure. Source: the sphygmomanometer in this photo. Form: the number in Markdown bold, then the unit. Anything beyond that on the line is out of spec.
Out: **172** mmHg
